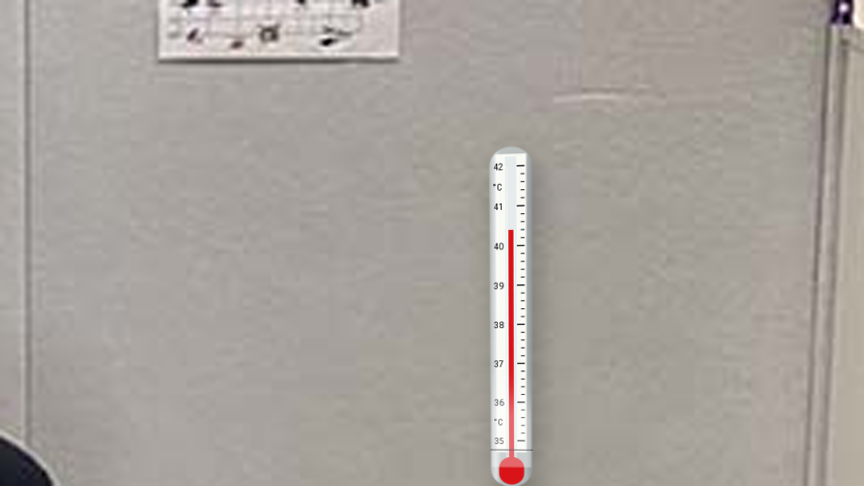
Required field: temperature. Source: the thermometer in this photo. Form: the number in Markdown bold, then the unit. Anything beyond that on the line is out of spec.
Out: **40.4** °C
